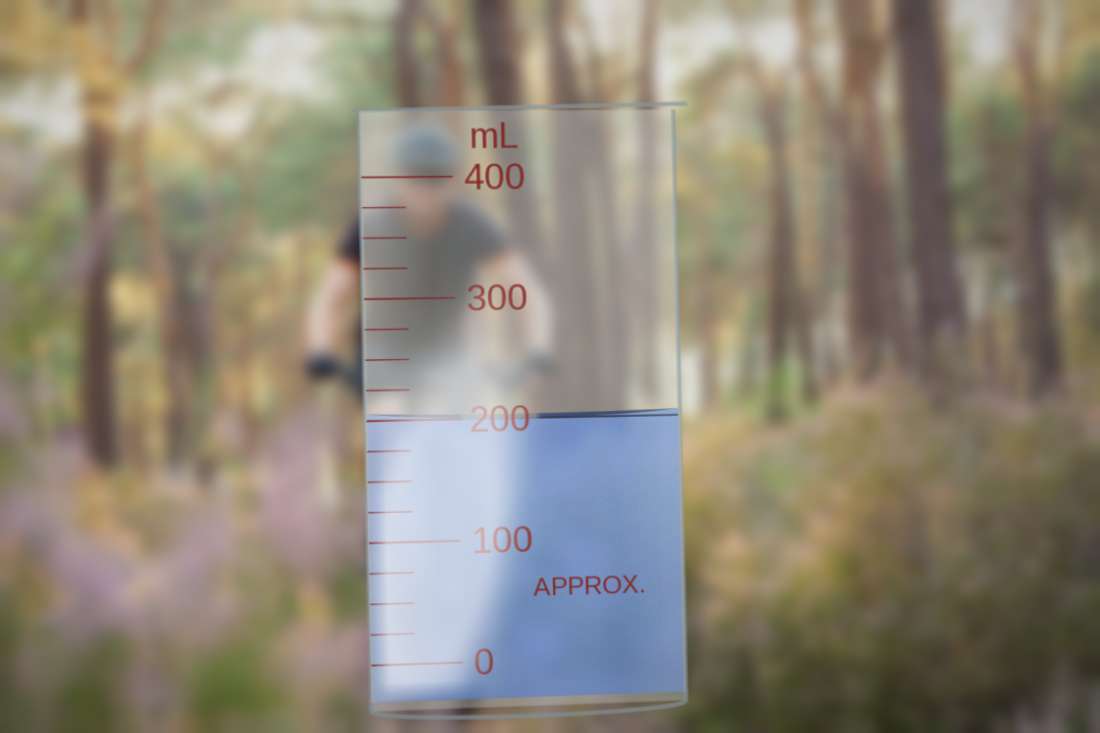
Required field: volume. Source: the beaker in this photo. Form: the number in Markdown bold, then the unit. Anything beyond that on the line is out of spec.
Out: **200** mL
